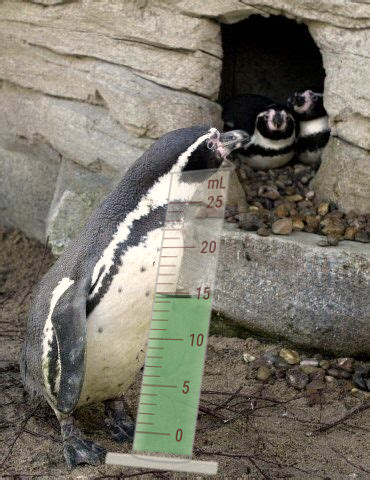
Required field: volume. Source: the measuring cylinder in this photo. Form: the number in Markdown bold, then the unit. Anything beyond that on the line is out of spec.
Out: **14.5** mL
